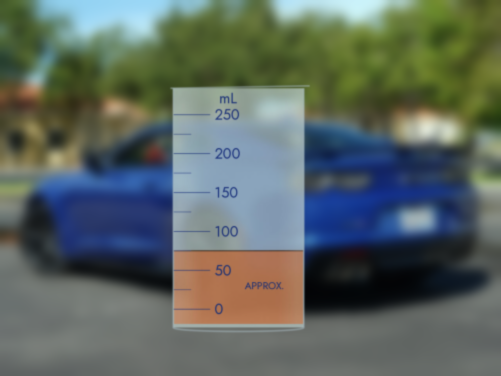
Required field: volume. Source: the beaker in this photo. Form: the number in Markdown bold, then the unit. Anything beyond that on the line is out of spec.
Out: **75** mL
